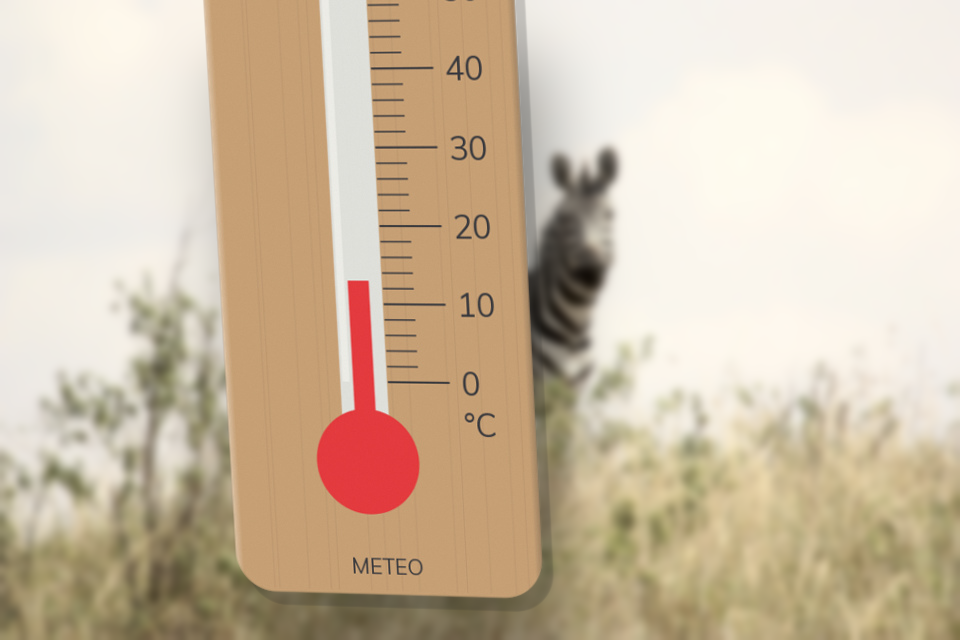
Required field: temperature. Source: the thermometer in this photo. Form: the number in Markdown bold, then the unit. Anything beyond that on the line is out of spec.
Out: **13** °C
